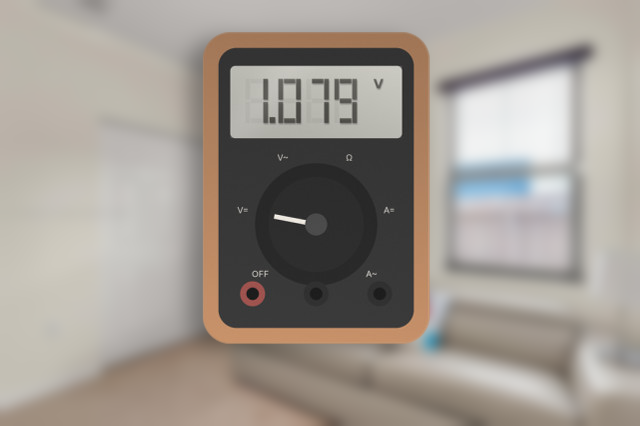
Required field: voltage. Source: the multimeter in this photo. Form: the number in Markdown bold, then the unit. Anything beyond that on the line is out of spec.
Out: **1.079** V
